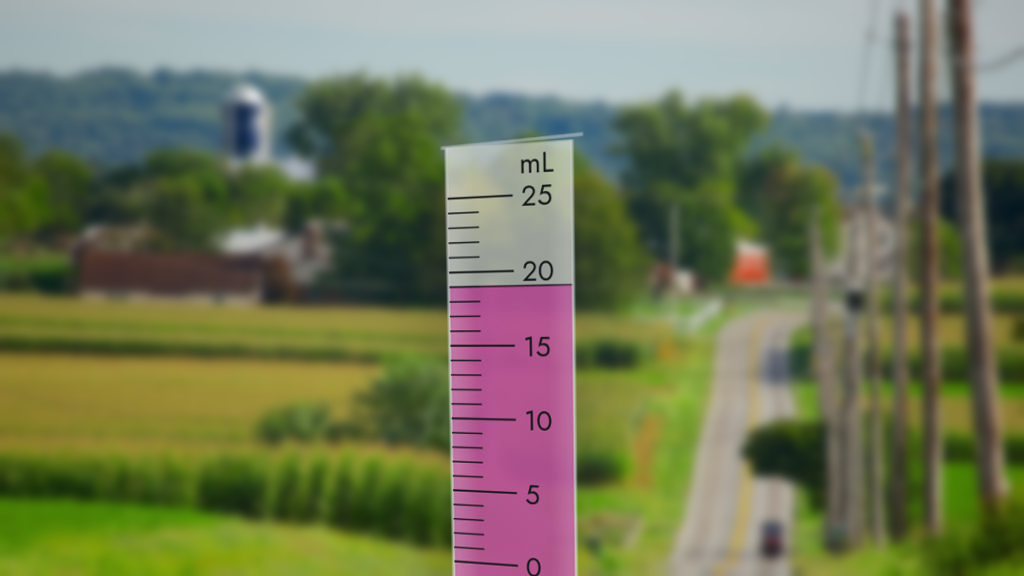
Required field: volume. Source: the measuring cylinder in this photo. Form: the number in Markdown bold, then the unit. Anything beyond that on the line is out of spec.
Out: **19** mL
